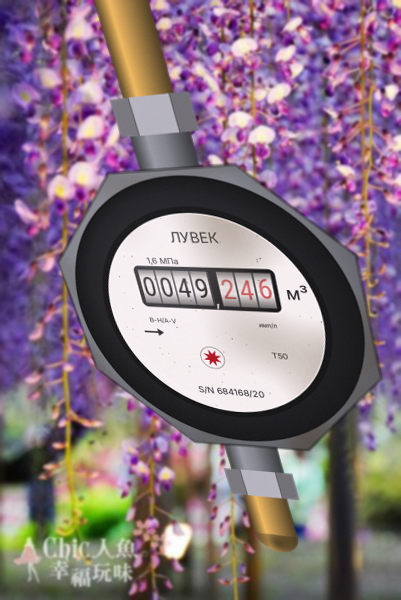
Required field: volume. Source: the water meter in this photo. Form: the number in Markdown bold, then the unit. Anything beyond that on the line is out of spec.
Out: **49.246** m³
